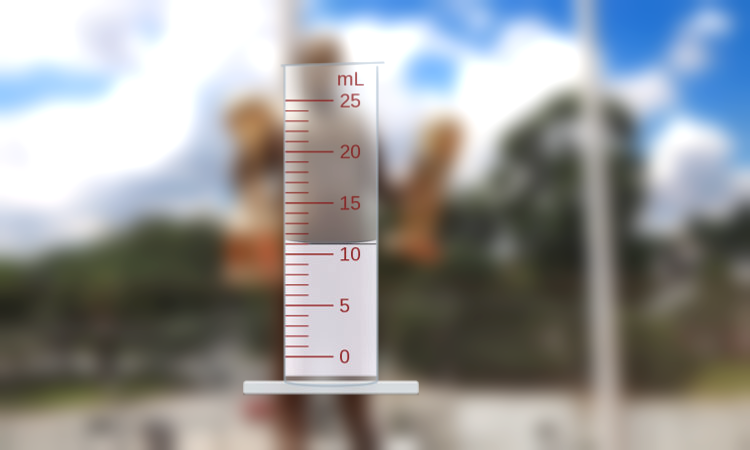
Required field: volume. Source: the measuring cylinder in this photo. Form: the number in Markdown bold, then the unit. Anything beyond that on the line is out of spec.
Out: **11** mL
